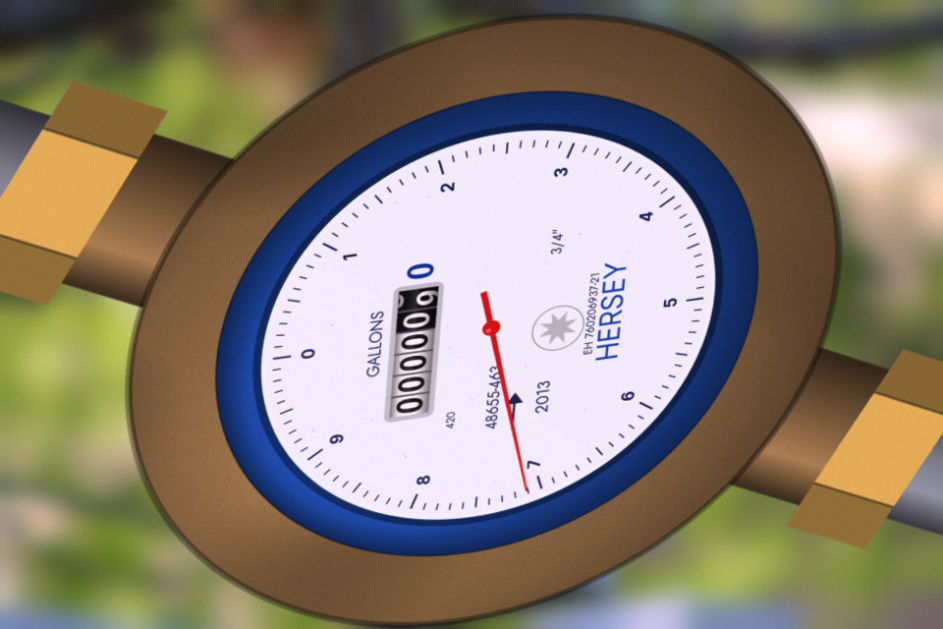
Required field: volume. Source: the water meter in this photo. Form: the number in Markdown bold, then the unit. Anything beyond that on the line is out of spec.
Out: **87.1** gal
